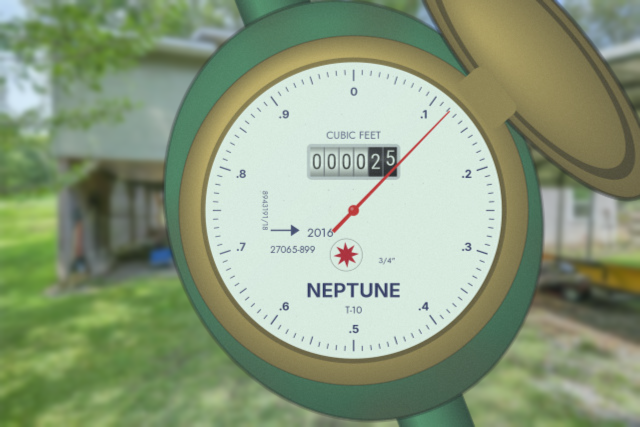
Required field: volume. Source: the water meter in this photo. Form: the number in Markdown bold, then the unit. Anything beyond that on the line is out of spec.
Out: **25.12** ft³
